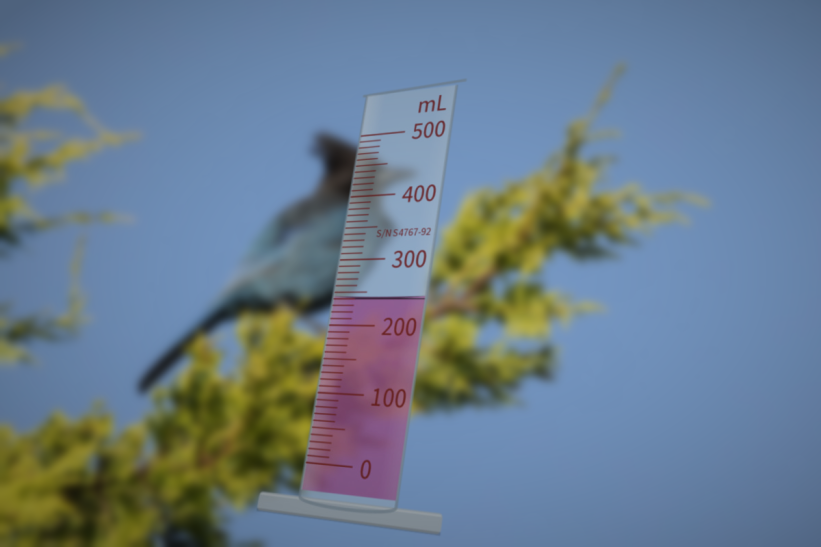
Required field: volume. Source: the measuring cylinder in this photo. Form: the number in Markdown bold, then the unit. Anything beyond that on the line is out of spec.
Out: **240** mL
